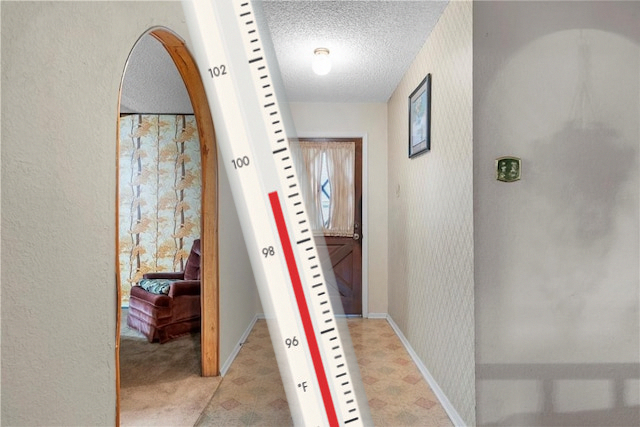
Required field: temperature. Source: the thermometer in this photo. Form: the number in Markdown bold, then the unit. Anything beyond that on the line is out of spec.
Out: **99.2** °F
